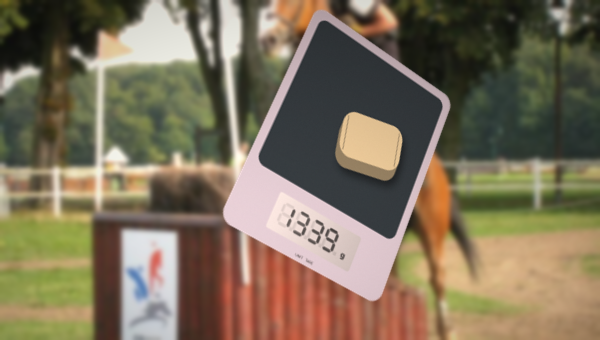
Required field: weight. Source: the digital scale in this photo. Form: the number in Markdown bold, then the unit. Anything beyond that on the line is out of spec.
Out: **1339** g
